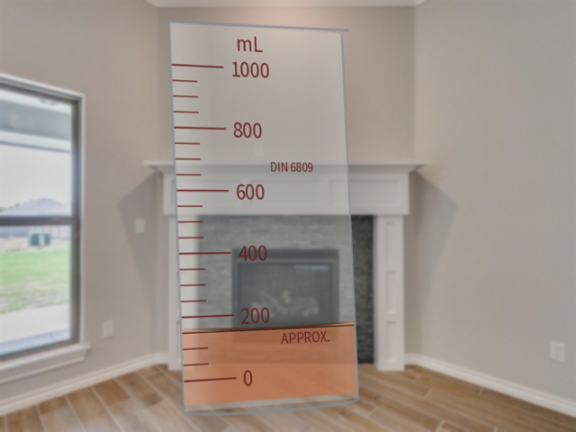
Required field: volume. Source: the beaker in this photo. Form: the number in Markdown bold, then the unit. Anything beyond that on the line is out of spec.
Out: **150** mL
